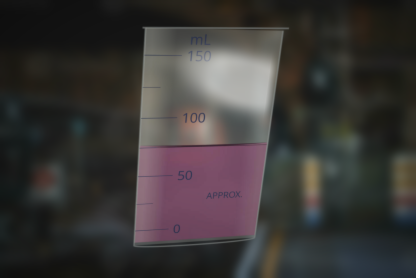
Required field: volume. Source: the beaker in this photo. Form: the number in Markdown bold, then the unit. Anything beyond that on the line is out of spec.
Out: **75** mL
